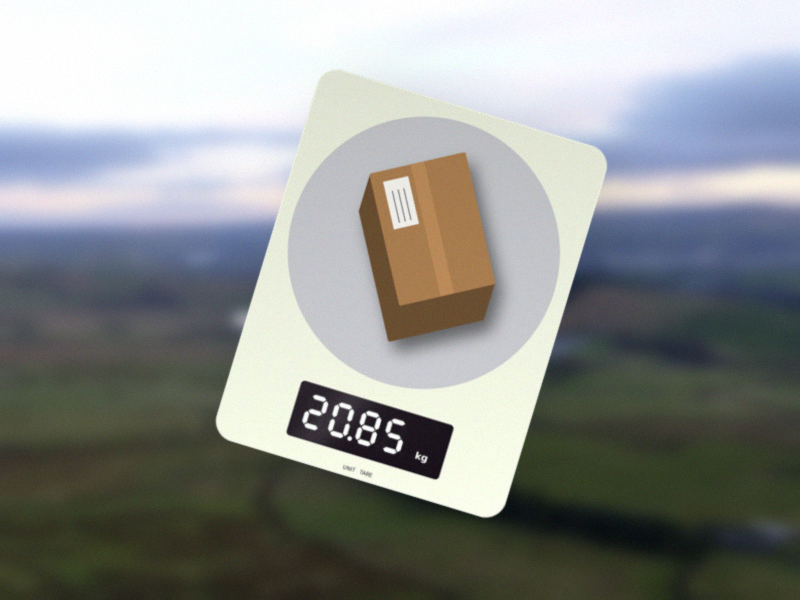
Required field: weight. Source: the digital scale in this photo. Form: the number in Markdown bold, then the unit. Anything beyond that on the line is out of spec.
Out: **20.85** kg
